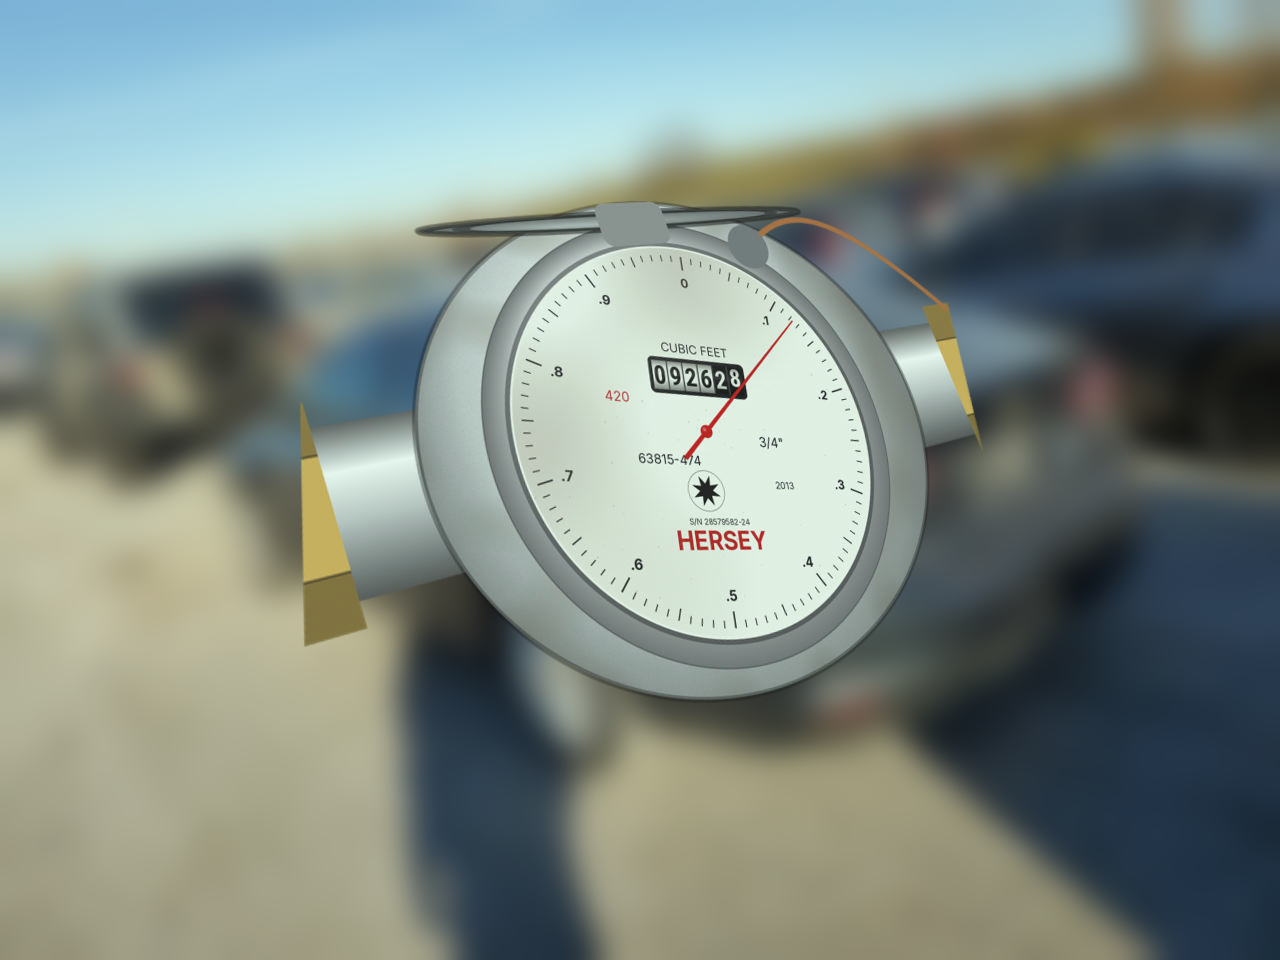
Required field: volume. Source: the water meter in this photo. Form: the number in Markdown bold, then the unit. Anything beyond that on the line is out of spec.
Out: **92628.12** ft³
